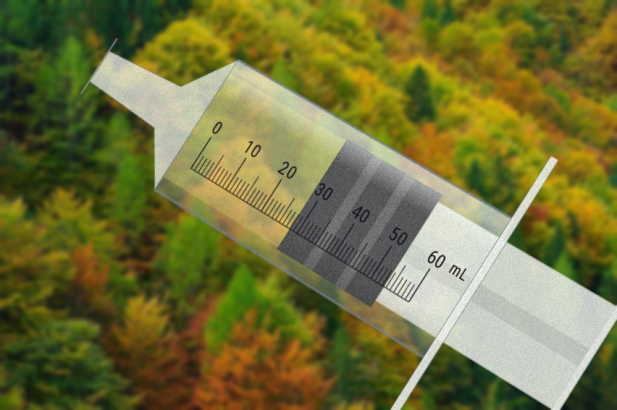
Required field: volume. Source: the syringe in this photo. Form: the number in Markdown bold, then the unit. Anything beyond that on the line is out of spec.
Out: **28** mL
